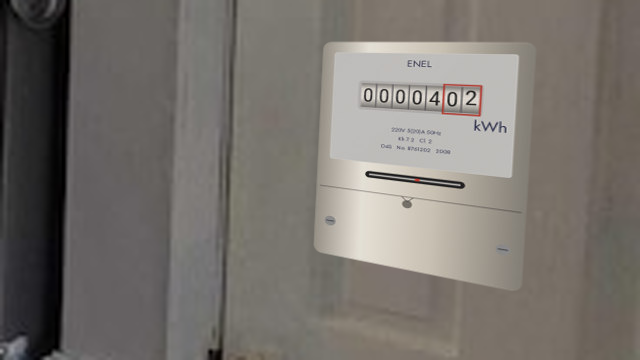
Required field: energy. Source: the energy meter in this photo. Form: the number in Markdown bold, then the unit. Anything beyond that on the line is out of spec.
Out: **4.02** kWh
